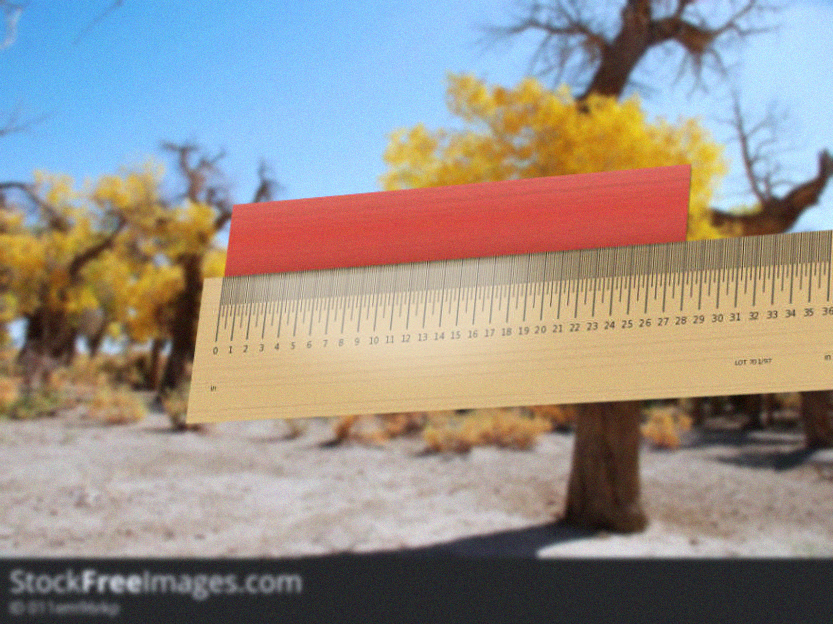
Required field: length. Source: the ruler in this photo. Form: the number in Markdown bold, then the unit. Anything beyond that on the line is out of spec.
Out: **28** in
